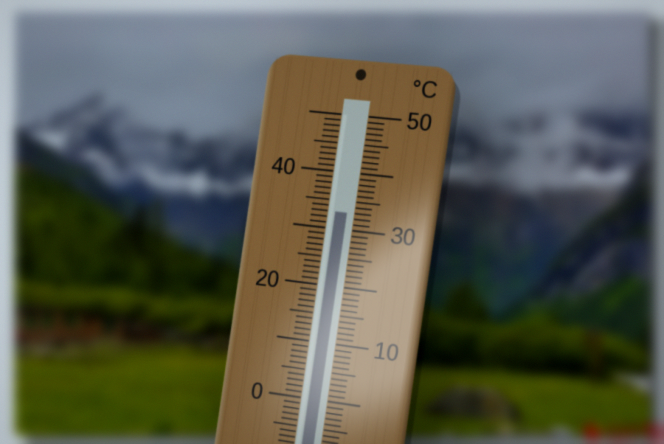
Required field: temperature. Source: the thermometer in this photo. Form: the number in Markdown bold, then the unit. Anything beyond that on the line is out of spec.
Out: **33** °C
